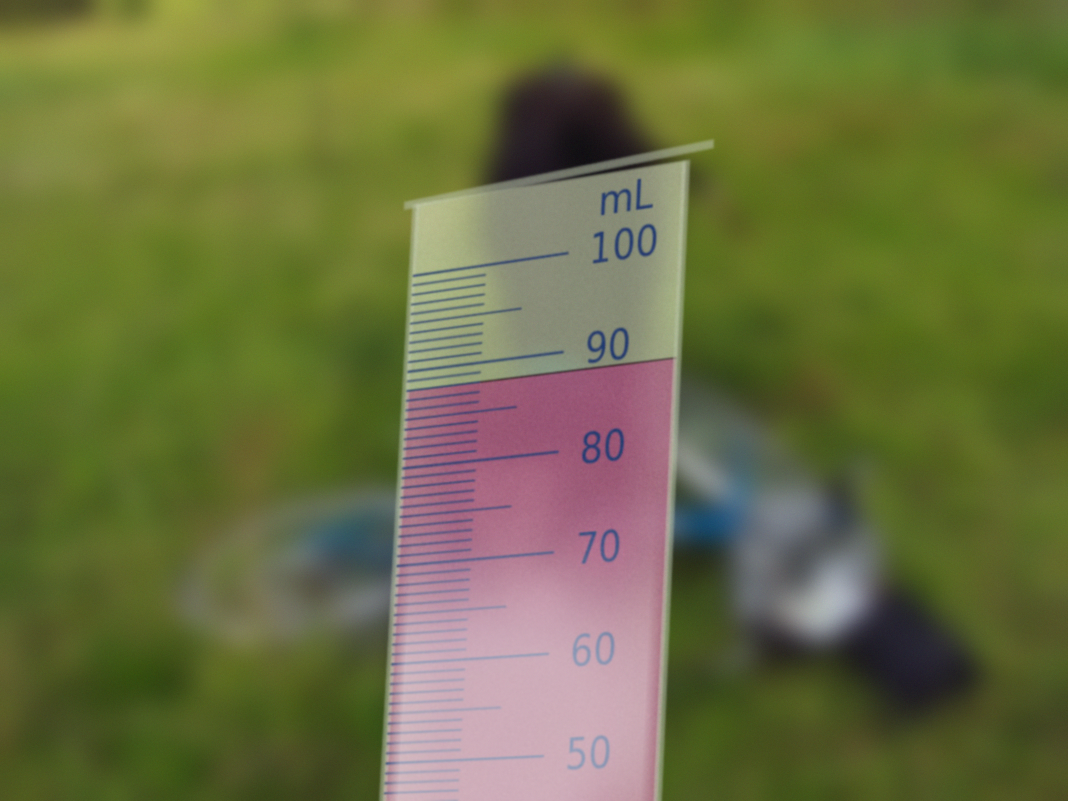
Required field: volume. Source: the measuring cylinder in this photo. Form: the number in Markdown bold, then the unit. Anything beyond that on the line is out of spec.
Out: **88** mL
